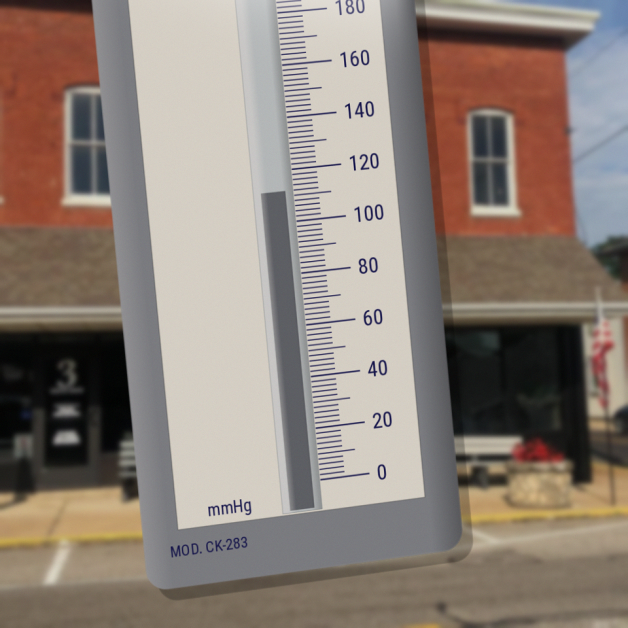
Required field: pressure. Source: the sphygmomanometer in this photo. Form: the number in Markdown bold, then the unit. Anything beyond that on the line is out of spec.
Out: **112** mmHg
